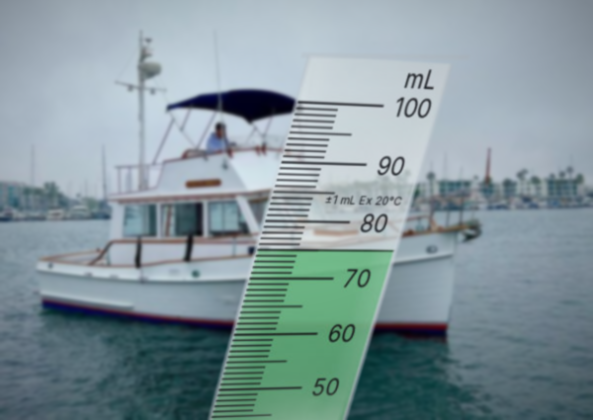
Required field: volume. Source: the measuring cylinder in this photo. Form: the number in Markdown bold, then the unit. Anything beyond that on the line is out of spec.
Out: **75** mL
